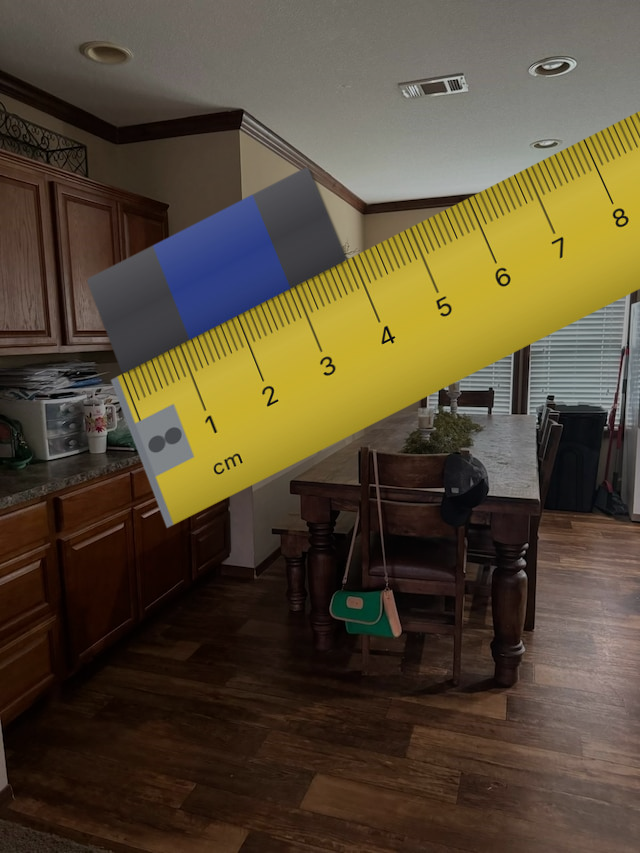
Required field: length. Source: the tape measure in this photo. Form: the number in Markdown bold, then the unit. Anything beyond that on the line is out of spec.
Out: **3.9** cm
